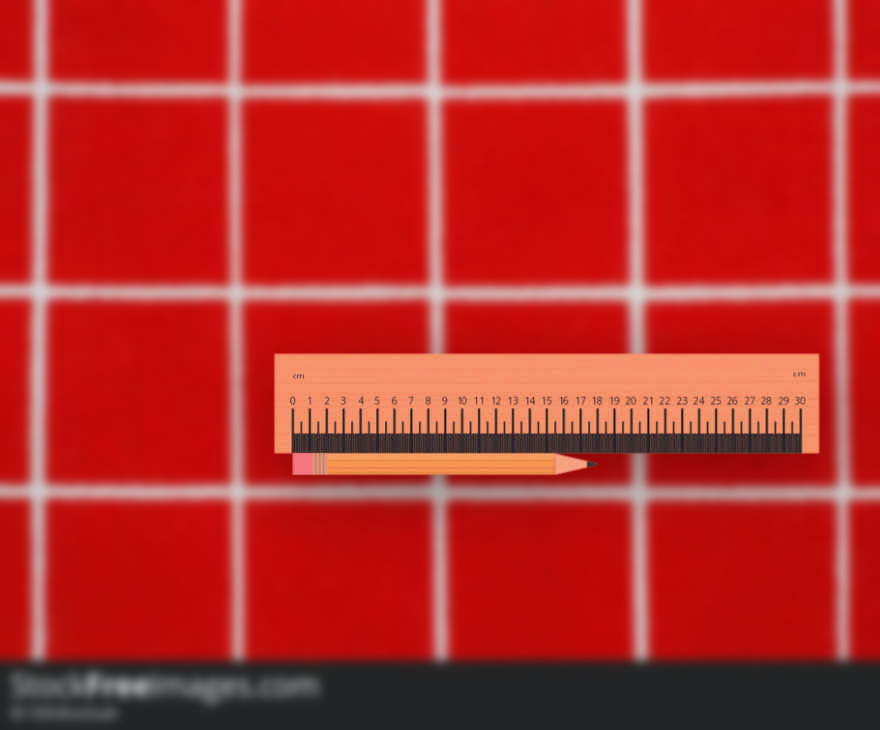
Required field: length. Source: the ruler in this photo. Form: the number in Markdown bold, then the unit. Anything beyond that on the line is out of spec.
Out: **18** cm
